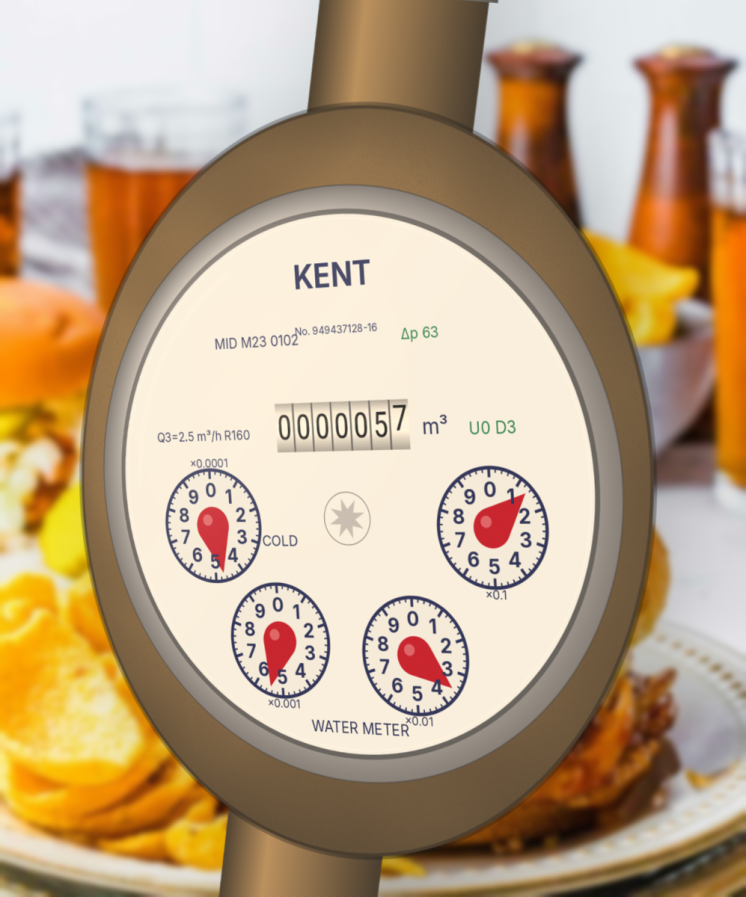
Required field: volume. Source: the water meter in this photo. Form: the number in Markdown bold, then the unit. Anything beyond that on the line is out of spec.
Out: **57.1354** m³
